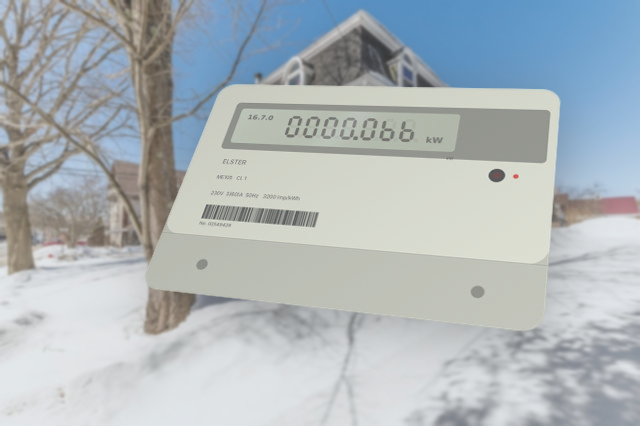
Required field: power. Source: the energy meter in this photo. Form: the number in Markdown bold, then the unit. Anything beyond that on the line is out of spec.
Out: **0.066** kW
